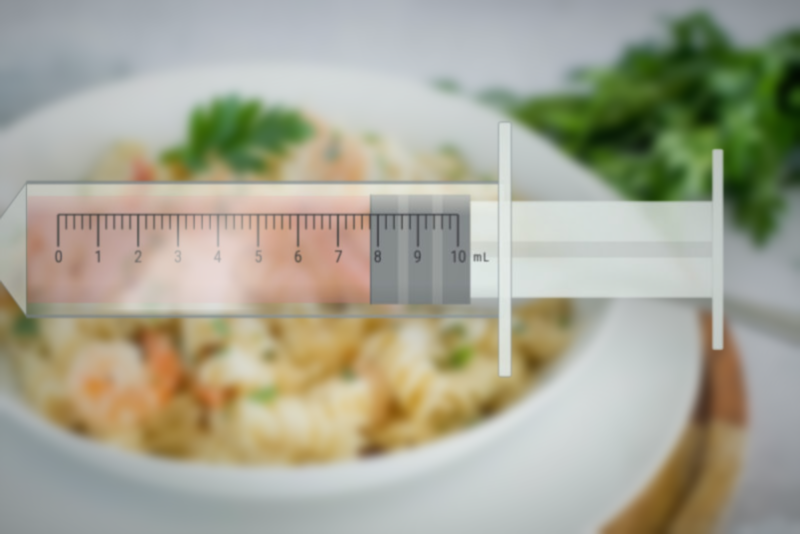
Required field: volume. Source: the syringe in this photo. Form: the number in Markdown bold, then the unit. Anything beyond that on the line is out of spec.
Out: **7.8** mL
